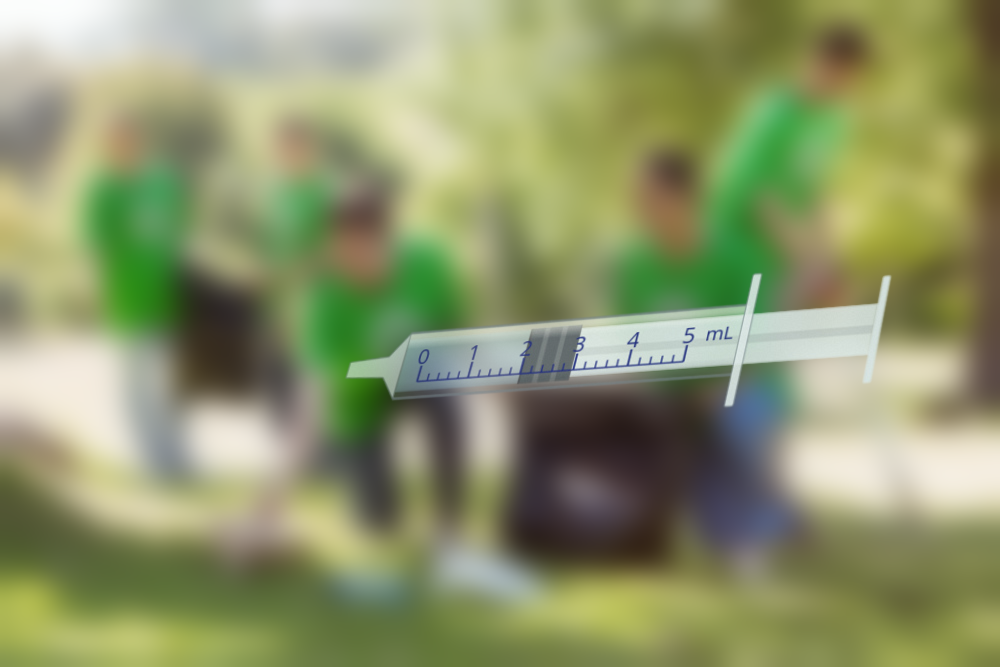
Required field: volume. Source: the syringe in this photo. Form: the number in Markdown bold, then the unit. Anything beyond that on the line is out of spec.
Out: **2** mL
